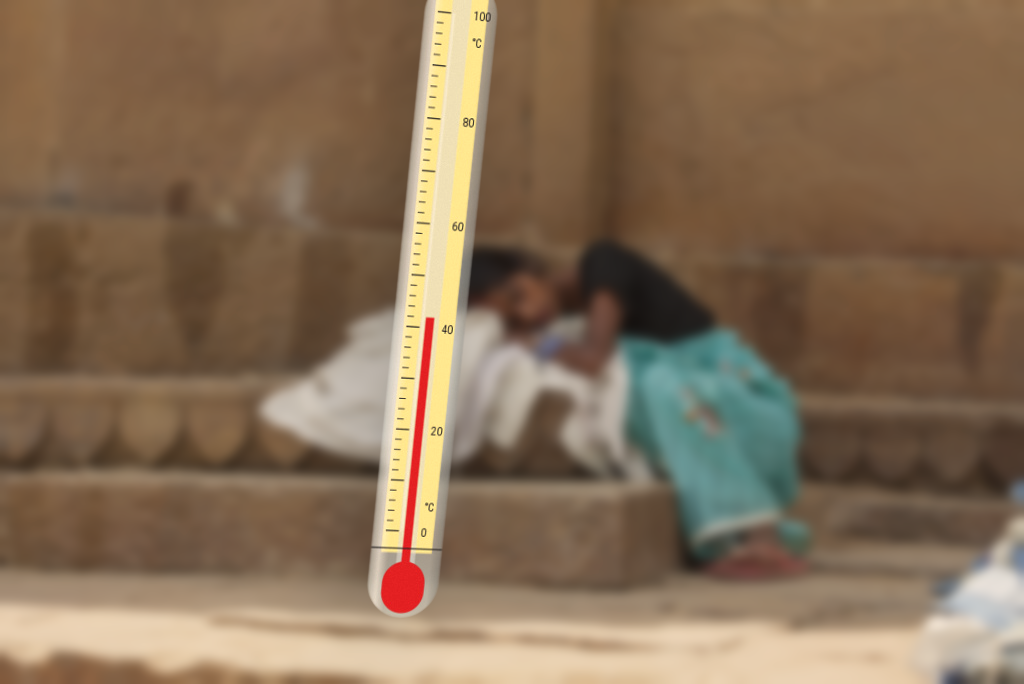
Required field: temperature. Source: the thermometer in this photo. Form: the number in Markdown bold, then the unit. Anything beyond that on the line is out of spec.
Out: **42** °C
